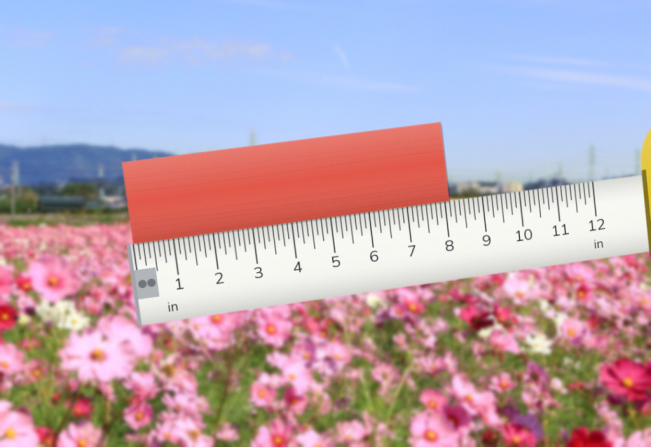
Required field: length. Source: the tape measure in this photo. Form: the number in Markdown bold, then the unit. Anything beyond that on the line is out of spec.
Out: **8.125** in
